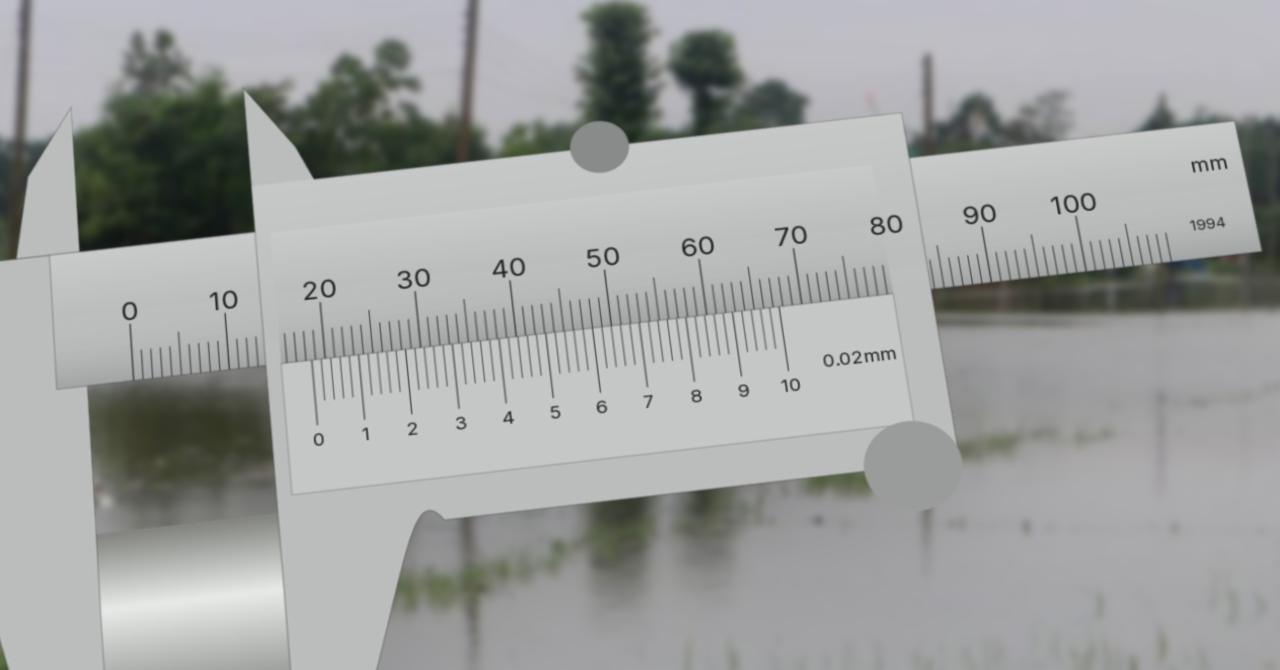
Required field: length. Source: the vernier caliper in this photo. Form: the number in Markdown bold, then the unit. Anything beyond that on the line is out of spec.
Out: **18.6** mm
